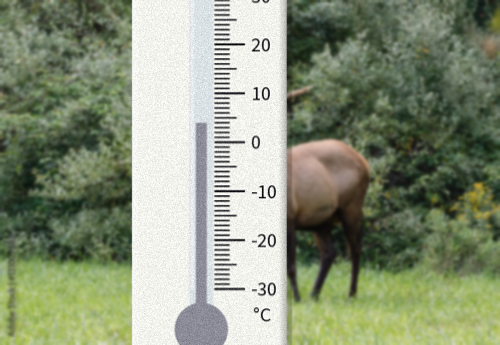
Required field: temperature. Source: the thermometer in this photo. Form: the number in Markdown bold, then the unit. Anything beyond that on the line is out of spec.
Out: **4** °C
